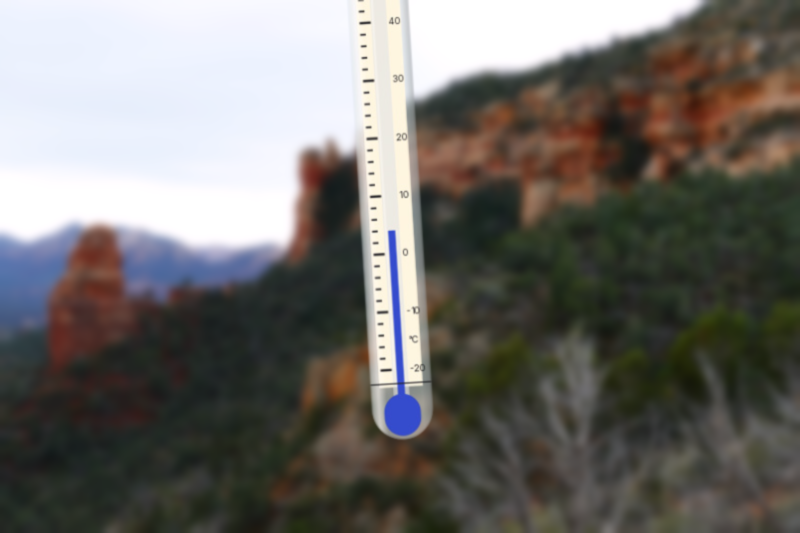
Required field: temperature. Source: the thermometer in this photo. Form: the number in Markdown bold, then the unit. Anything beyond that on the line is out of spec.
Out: **4** °C
